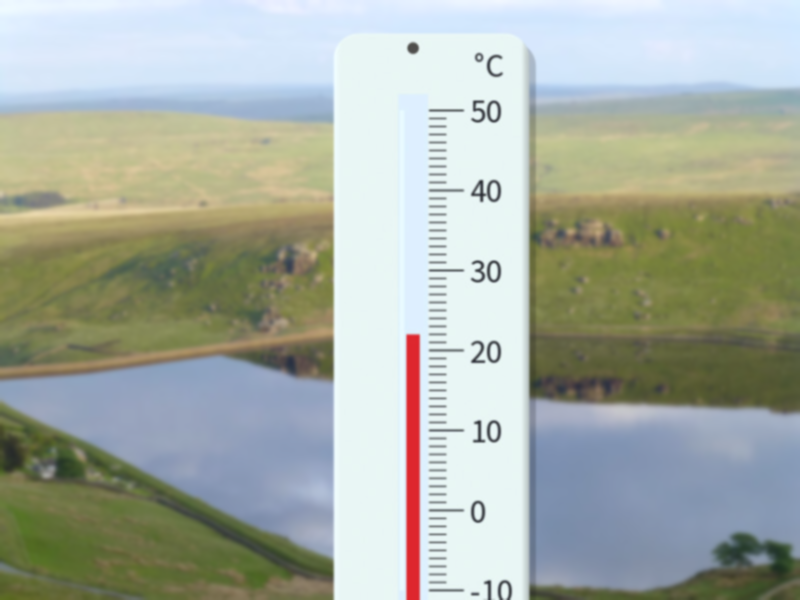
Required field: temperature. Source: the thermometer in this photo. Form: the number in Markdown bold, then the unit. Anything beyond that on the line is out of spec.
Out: **22** °C
